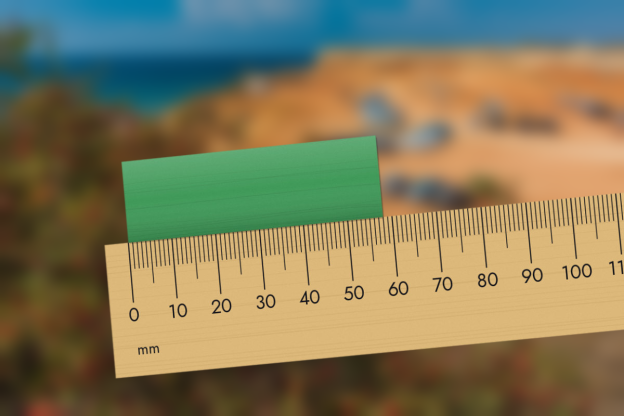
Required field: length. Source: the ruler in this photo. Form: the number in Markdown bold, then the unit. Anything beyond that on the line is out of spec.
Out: **58** mm
